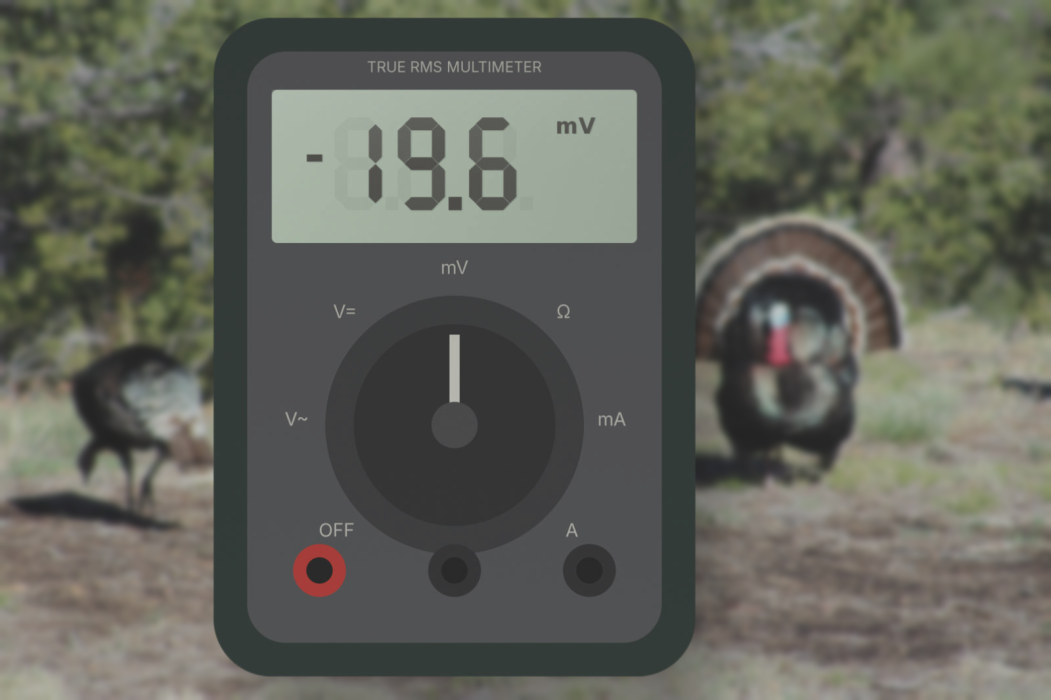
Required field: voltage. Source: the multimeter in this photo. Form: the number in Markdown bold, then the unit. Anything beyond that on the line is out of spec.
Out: **-19.6** mV
